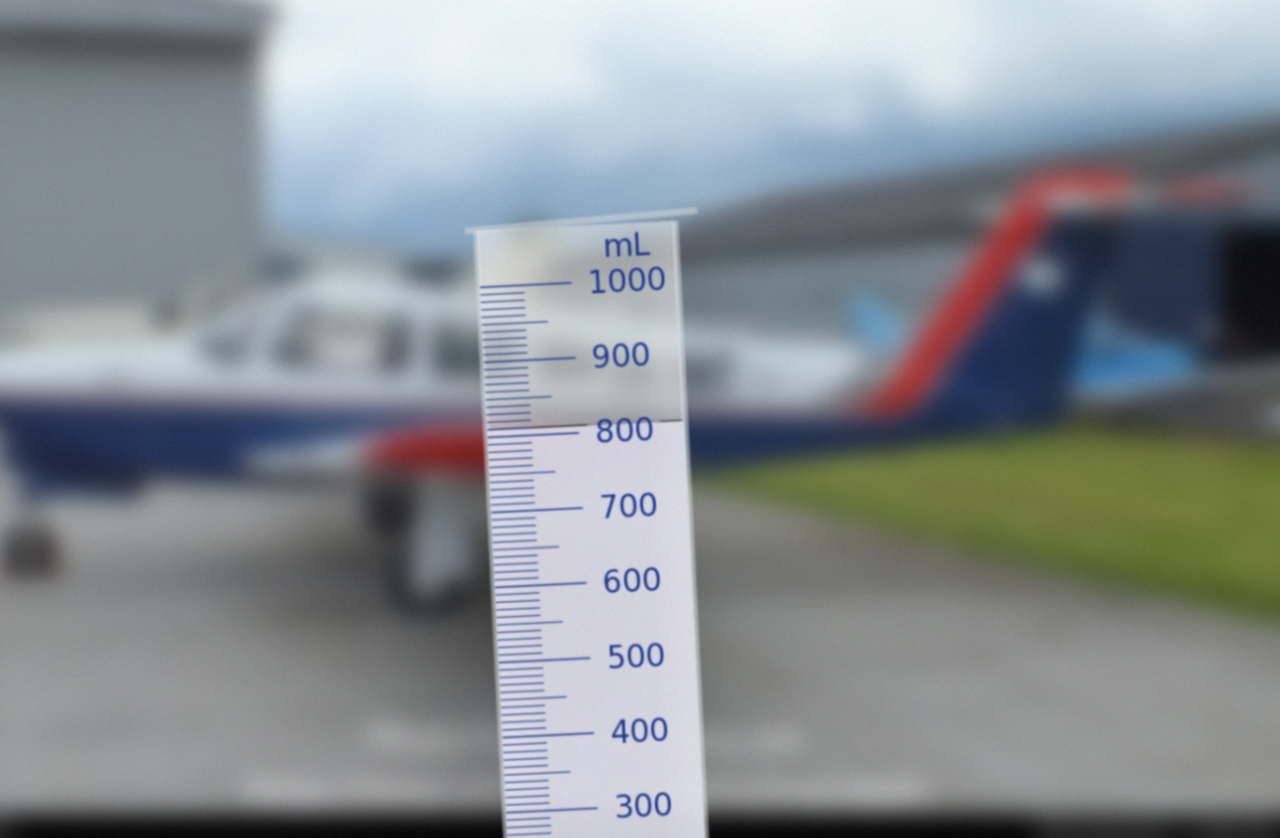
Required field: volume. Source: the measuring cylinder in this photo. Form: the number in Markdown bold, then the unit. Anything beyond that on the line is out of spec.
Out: **810** mL
